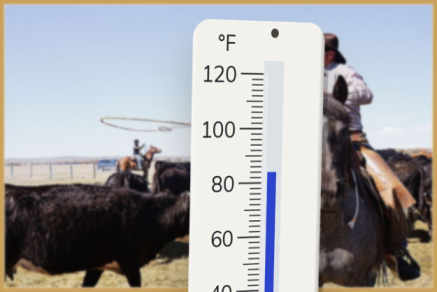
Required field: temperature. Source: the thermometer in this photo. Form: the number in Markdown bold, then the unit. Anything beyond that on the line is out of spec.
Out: **84** °F
